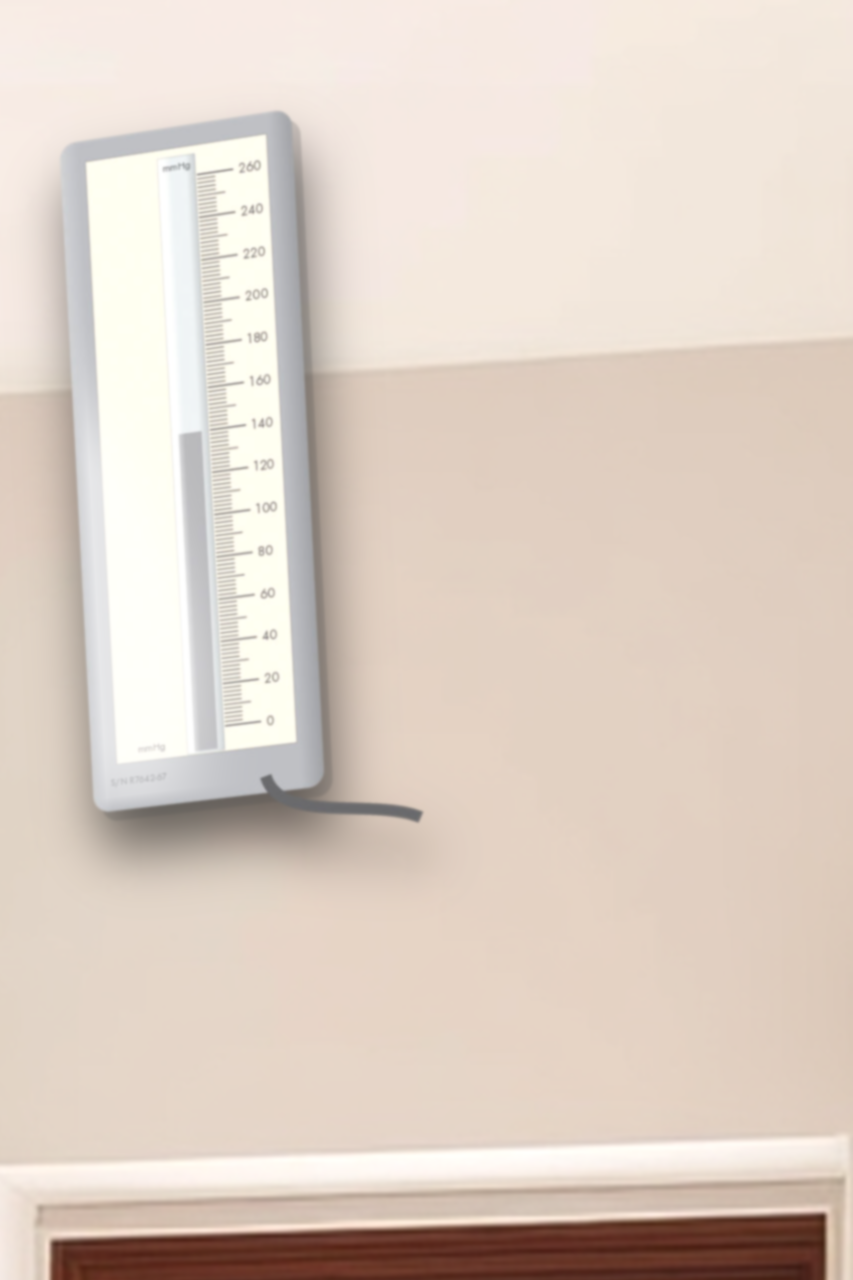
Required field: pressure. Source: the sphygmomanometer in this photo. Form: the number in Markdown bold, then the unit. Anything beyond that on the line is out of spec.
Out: **140** mmHg
